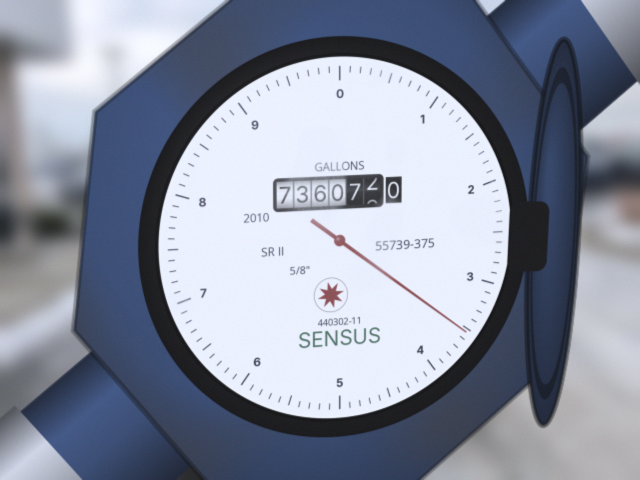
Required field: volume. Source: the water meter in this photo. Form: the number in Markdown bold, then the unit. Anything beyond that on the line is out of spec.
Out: **7360723.5** gal
